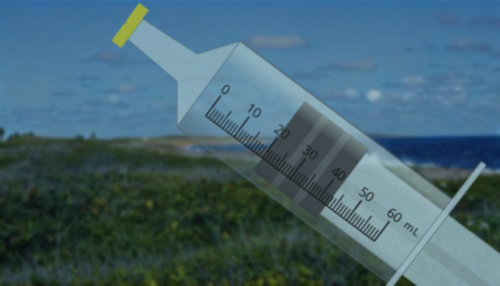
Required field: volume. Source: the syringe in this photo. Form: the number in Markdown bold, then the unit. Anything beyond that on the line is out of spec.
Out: **20** mL
